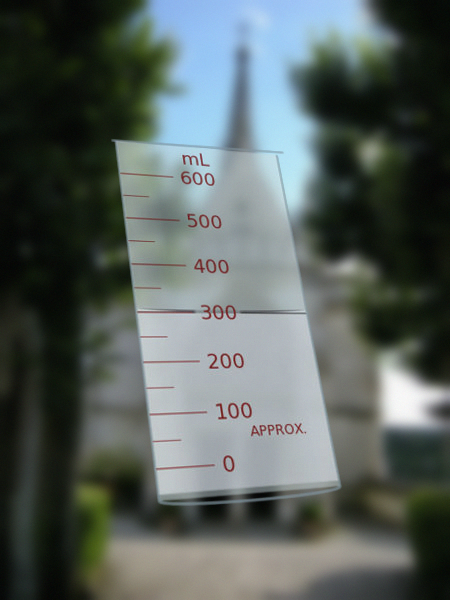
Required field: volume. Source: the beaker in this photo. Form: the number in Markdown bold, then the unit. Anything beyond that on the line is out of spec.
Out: **300** mL
